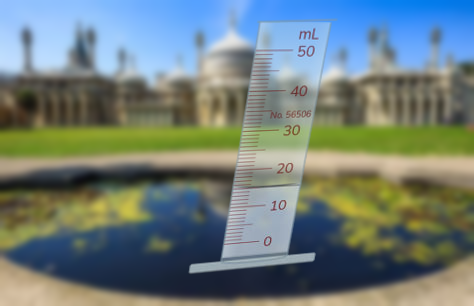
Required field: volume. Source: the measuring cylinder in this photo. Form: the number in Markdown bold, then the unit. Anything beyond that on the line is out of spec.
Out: **15** mL
